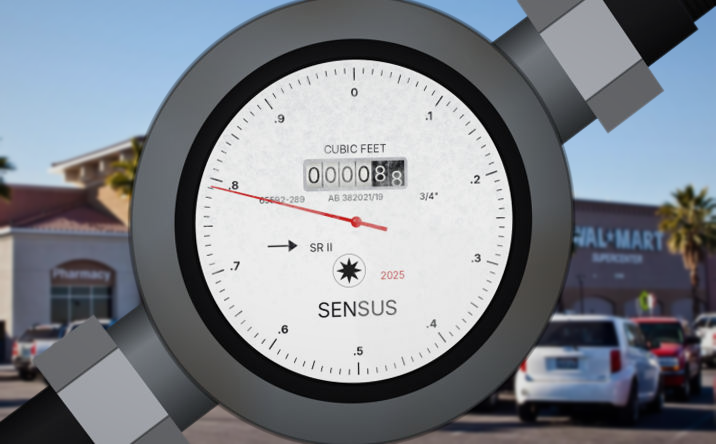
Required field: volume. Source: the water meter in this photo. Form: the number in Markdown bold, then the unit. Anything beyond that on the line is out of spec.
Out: **87.79** ft³
